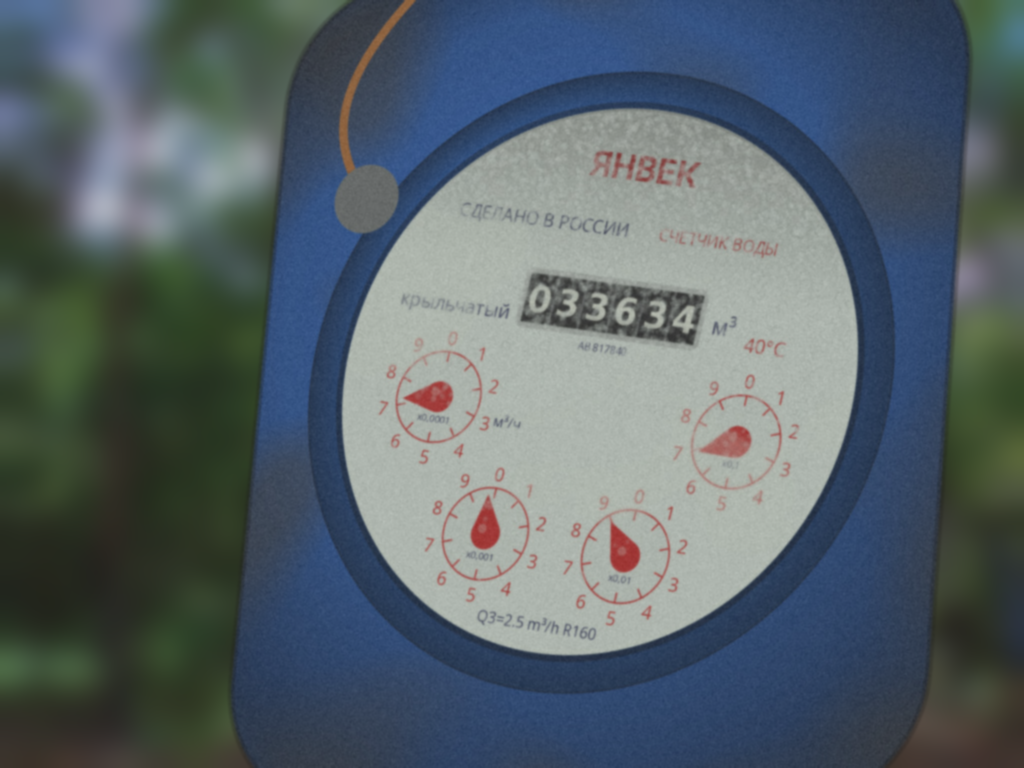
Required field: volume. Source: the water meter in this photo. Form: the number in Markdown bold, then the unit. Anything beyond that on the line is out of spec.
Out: **33634.6897** m³
